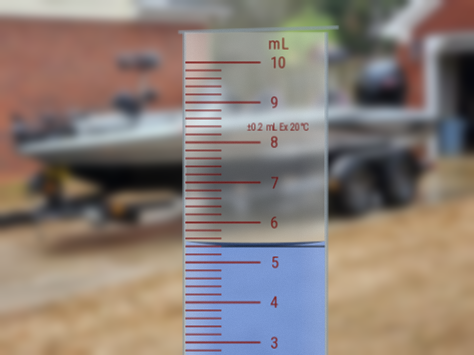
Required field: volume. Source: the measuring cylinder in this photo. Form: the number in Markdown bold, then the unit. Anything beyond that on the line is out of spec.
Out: **5.4** mL
